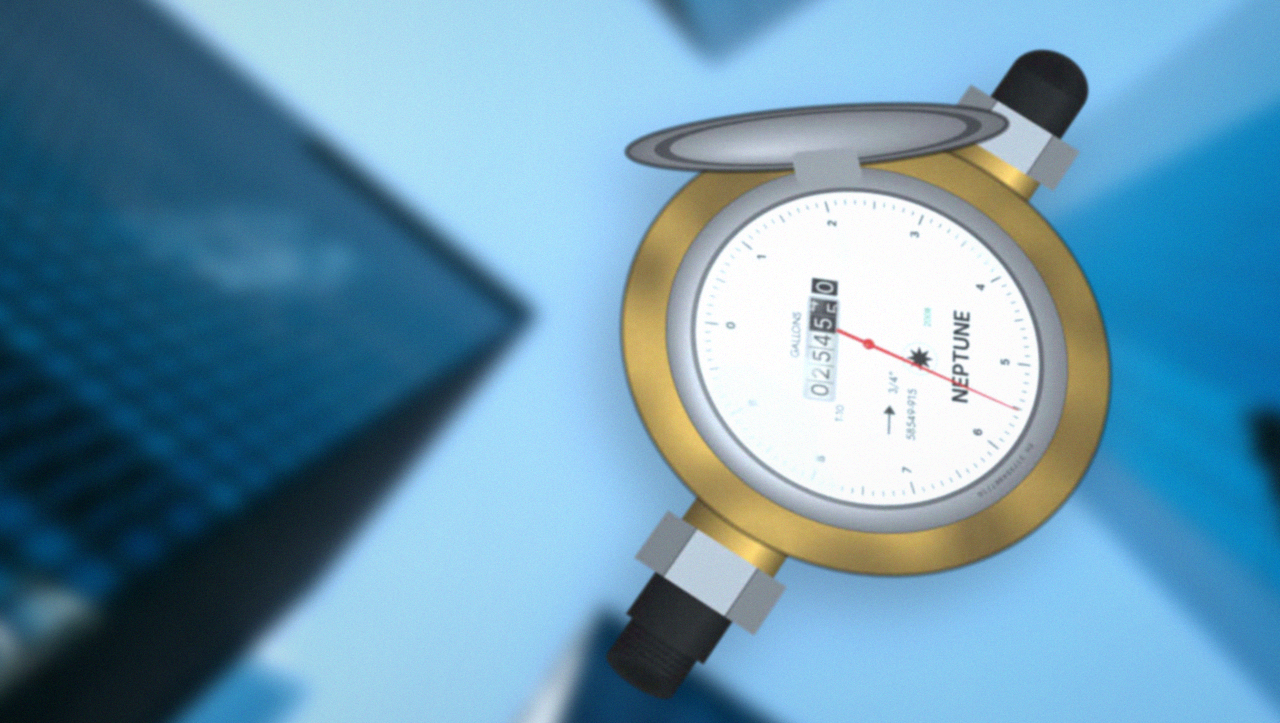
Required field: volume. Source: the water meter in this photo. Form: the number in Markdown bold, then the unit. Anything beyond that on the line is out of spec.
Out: **254545.5** gal
